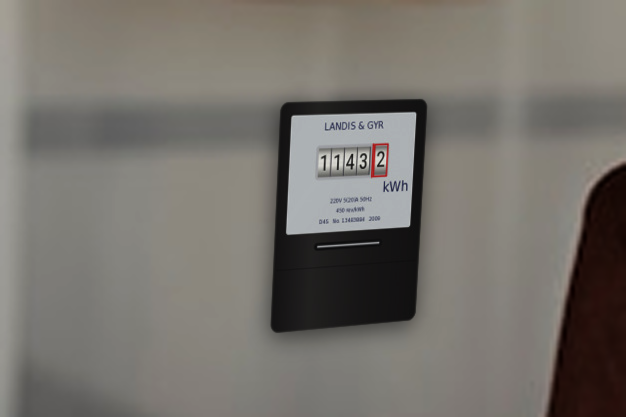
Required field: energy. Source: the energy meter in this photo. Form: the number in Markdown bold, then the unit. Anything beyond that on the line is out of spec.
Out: **1143.2** kWh
